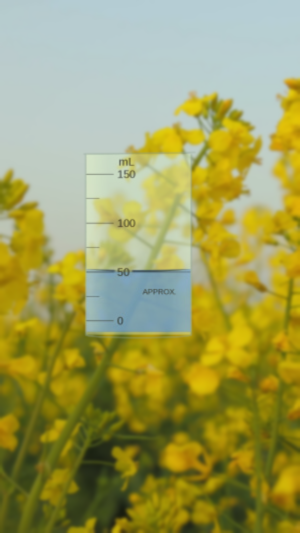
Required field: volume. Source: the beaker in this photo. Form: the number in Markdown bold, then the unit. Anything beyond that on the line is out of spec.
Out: **50** mL
